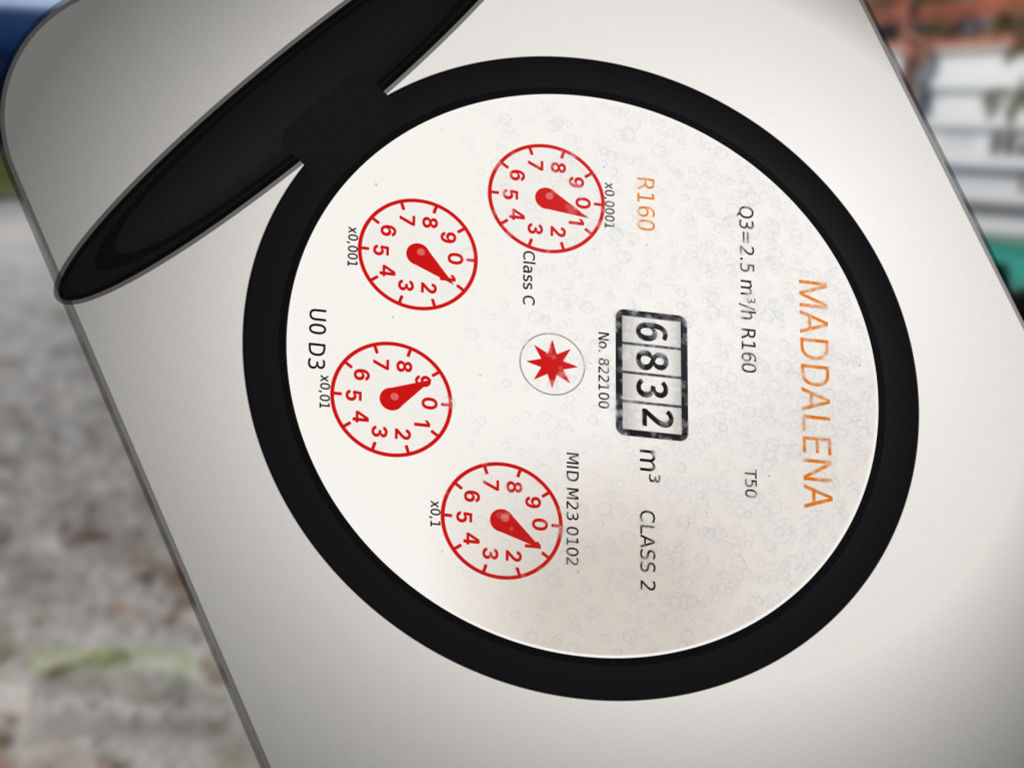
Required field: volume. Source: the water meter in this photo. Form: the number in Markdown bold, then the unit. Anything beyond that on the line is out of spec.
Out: **6832.0910** m³
